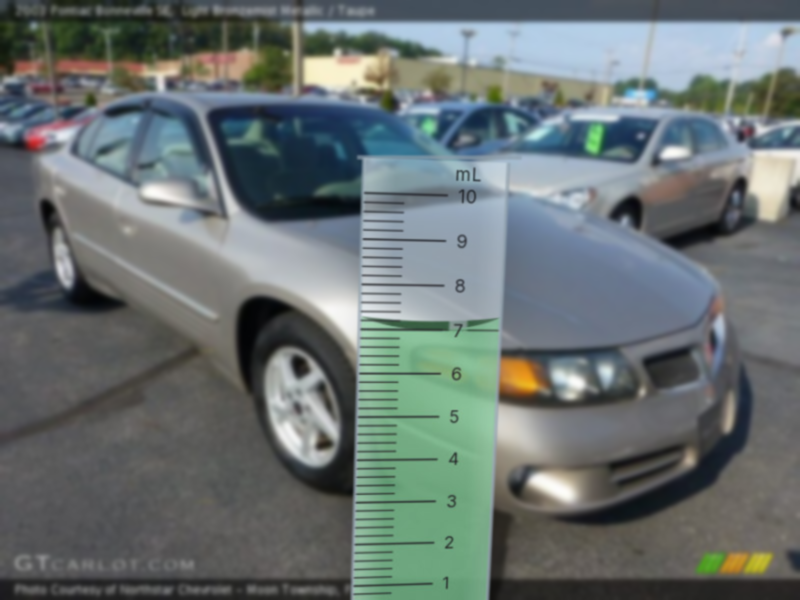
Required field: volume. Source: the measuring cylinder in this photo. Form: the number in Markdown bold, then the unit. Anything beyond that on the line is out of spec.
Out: **7** mL
